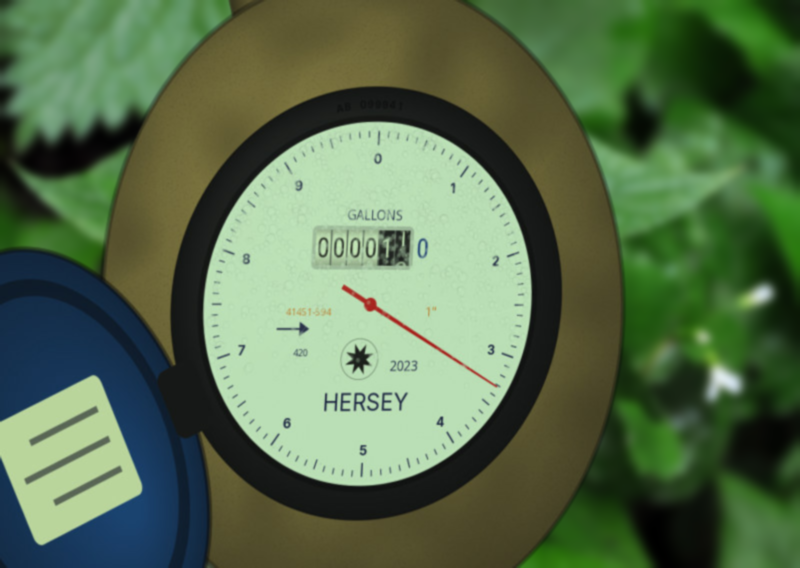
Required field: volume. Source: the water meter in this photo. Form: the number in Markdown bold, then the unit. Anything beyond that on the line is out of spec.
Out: **113.3** gal
